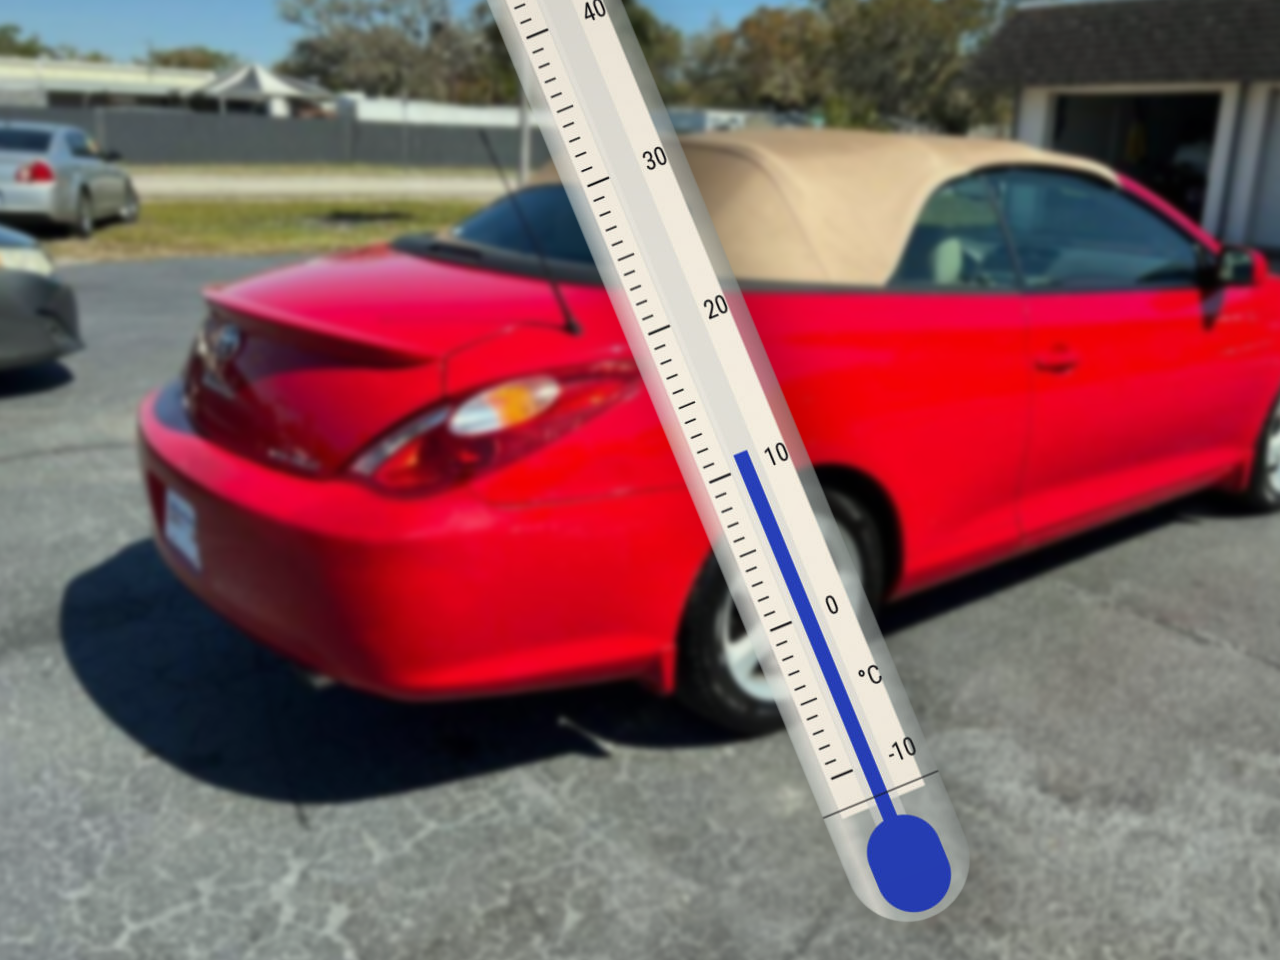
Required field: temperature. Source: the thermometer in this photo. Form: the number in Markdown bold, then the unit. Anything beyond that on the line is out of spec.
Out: **11** °C
